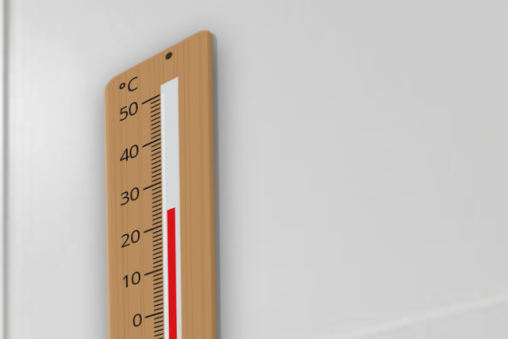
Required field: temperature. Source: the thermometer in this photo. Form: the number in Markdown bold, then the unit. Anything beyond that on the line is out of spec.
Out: **23** °C
